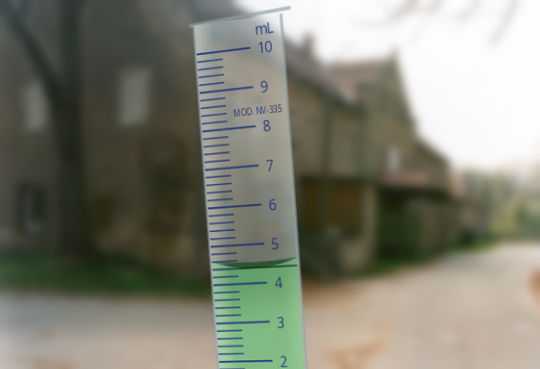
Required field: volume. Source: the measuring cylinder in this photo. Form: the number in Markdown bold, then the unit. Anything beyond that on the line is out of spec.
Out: **4.4** mL
